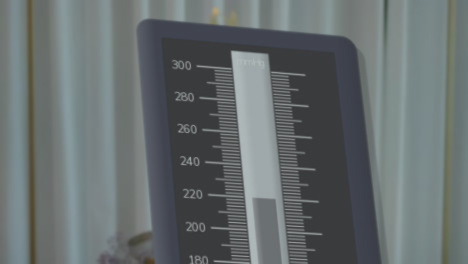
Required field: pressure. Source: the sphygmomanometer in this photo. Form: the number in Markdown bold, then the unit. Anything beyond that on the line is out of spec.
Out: **220** mmHg
